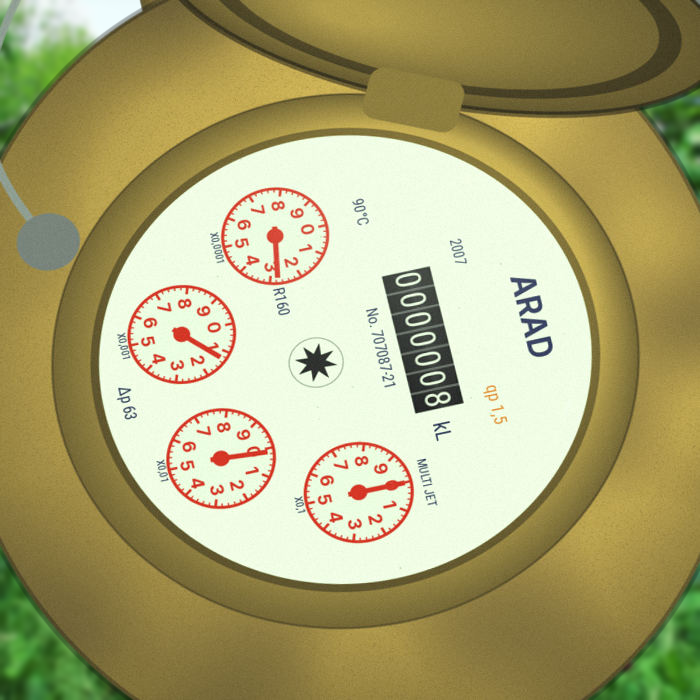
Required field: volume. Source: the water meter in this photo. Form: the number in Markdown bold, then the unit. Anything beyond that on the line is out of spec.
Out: **8.0012** kL
